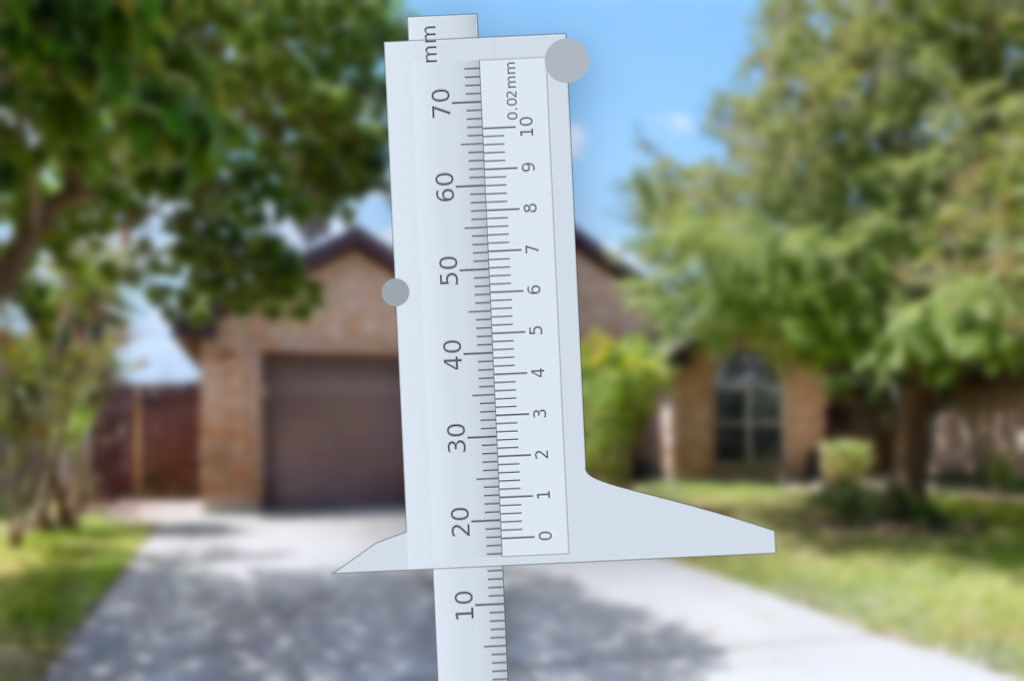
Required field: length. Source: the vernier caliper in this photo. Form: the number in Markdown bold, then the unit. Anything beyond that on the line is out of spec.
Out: **17.8** mm
